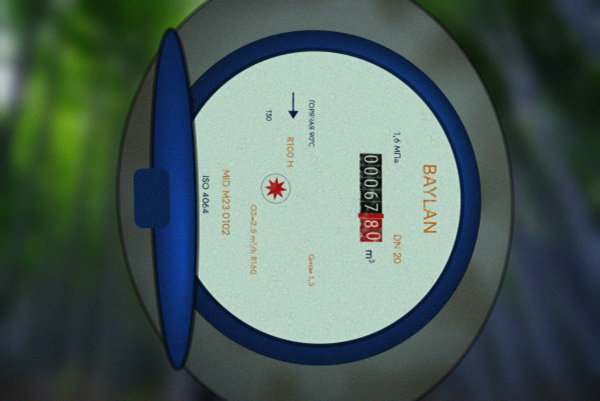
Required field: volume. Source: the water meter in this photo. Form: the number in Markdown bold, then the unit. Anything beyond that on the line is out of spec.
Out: **67.80** m³
